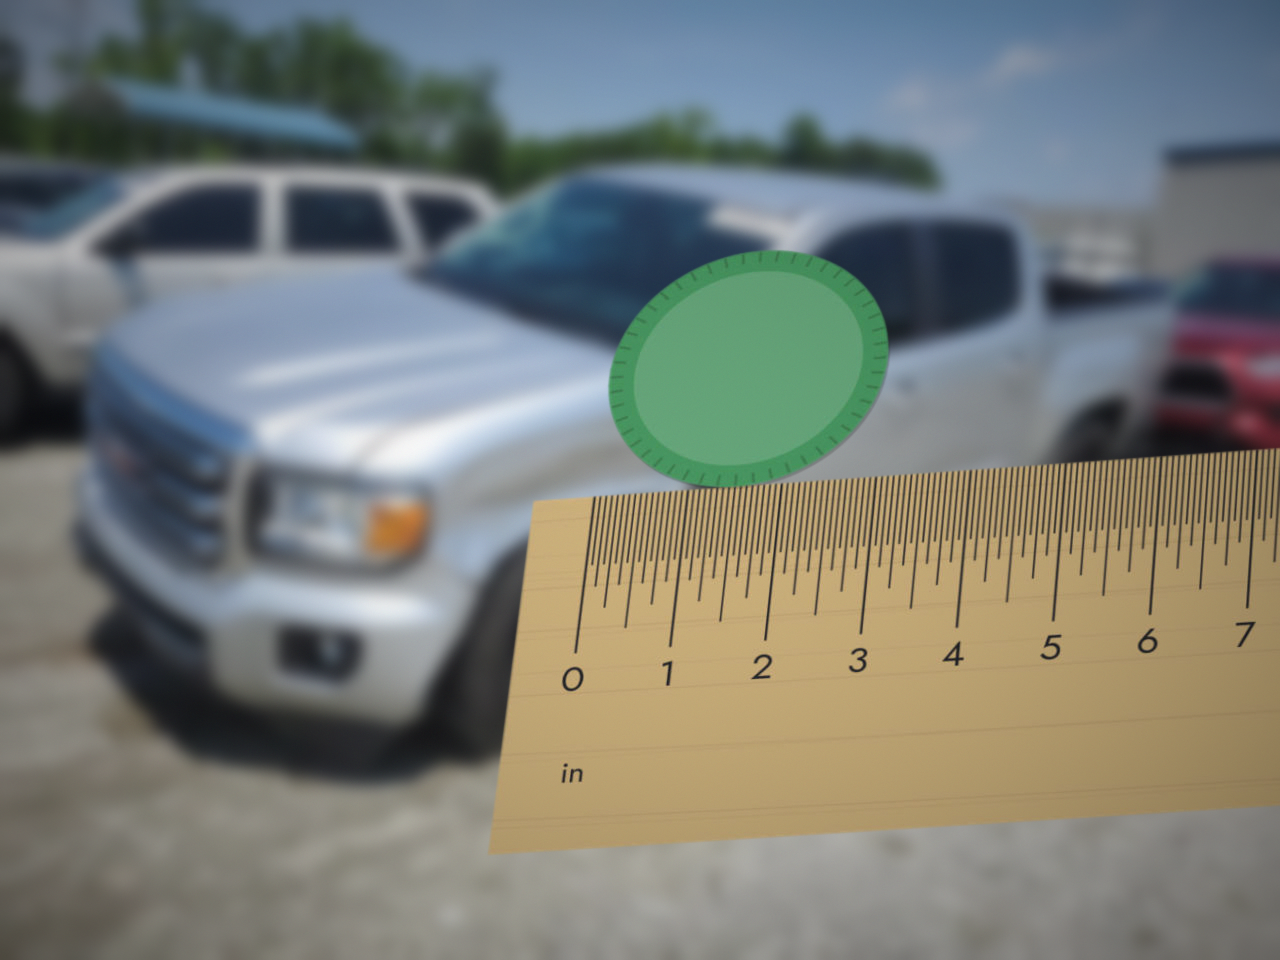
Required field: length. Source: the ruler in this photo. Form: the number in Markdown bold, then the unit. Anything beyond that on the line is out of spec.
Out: **3** in
